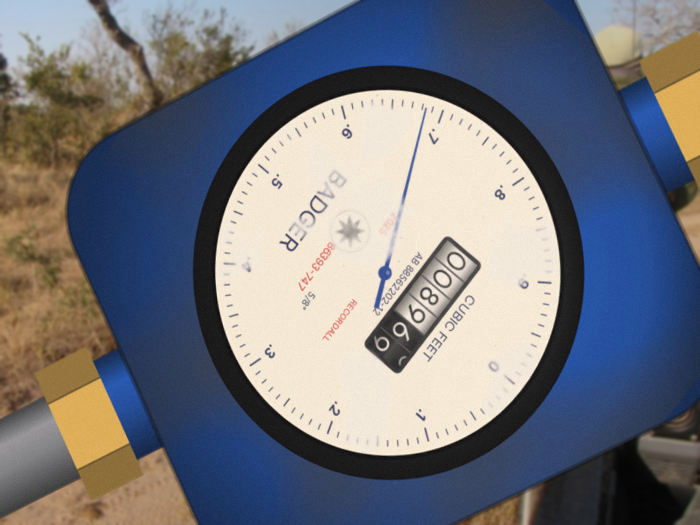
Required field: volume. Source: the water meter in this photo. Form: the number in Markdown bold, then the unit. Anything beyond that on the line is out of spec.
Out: **8968.68** ft³
